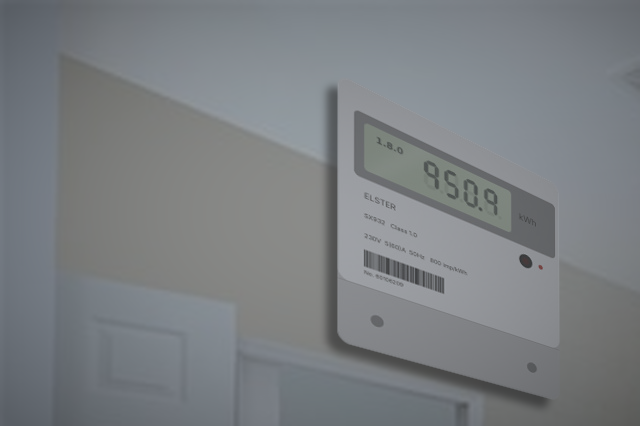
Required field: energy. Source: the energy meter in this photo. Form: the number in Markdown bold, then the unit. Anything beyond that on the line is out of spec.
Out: **950.9** kWh
